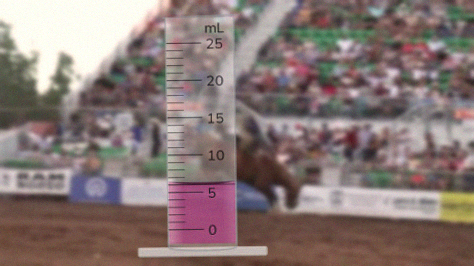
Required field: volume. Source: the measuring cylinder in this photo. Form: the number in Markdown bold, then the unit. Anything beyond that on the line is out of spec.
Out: **6** mL
